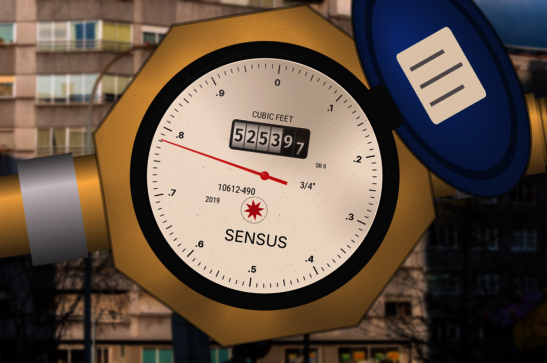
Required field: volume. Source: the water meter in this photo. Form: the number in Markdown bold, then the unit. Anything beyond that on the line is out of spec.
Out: **525396.78** ft³
